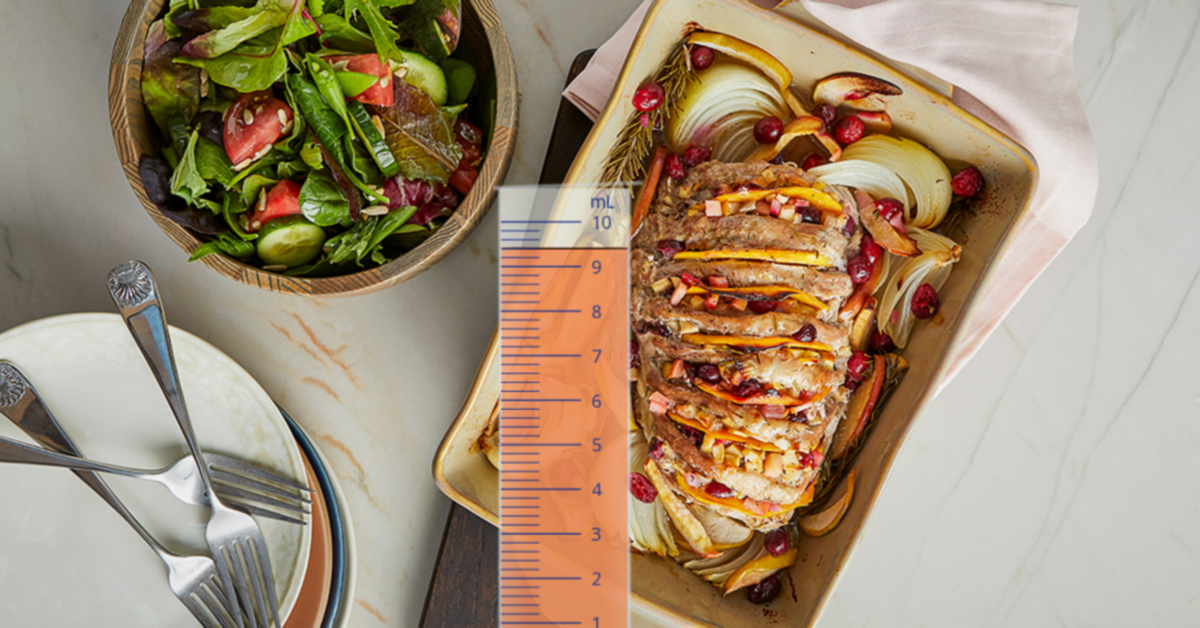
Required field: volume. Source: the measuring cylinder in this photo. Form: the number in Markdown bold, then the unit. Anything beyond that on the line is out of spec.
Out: **9.4** mL
